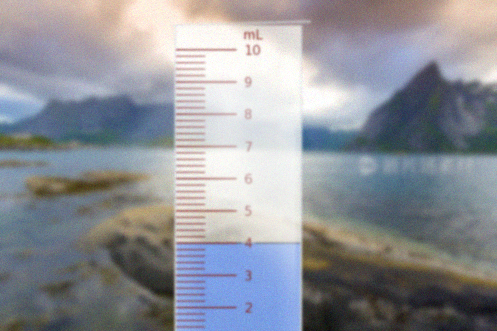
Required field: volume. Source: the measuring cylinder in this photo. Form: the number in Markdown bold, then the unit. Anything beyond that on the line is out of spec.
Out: **4** mL
